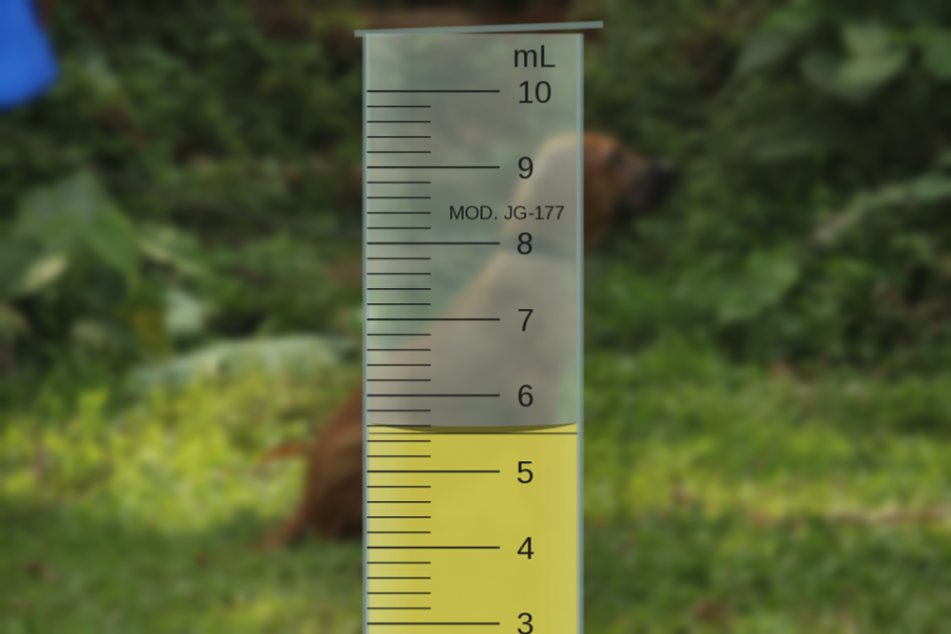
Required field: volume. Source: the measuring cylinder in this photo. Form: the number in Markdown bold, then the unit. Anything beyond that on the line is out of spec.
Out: **5.5** mL
